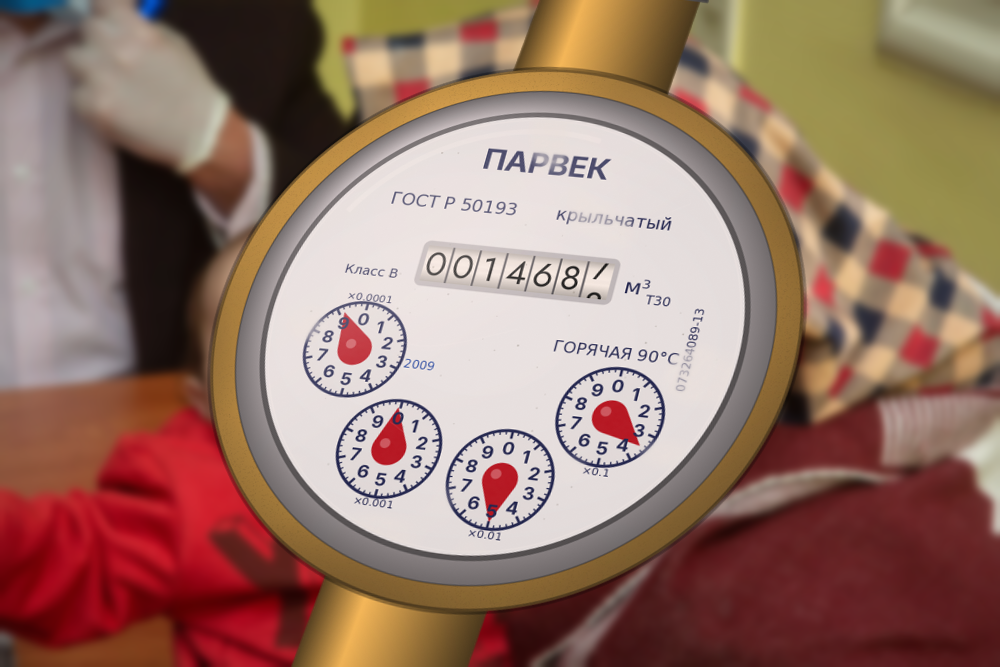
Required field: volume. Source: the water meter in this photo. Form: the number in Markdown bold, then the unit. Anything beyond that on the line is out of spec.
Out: **14687.3499** m³
